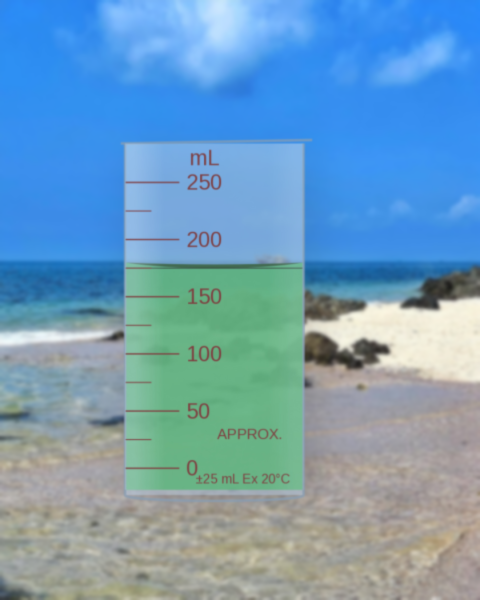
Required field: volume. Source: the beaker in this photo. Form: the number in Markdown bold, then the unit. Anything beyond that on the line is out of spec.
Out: **175** mL
